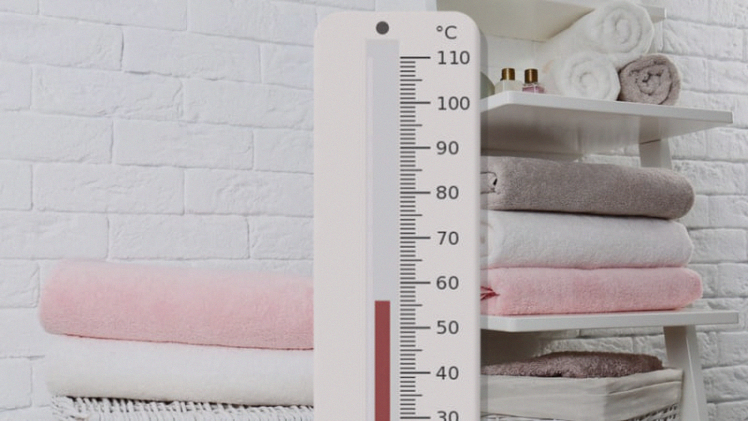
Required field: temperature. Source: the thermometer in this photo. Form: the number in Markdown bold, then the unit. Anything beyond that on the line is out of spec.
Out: **56** °C
